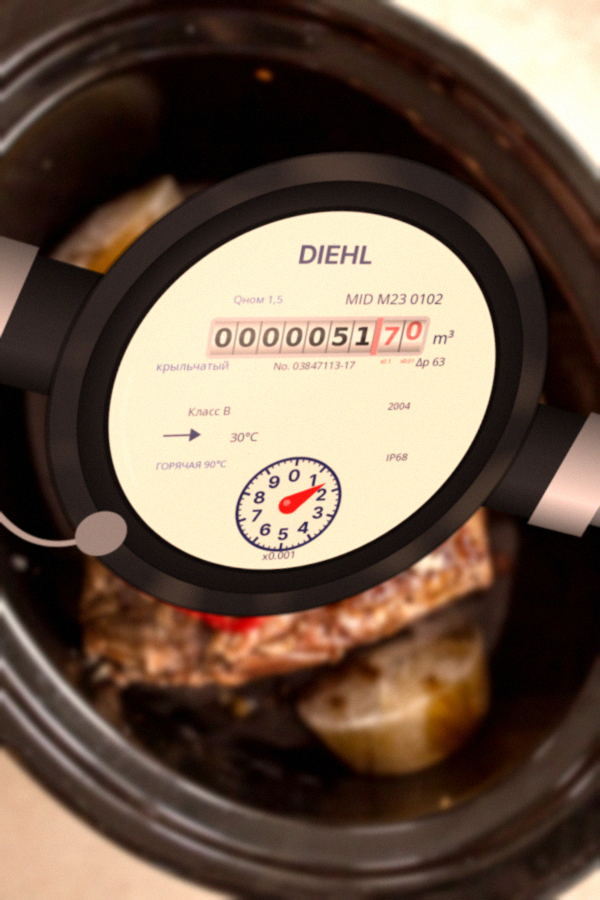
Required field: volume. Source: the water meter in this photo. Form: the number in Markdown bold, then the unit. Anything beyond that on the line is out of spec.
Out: **51.701** m³
